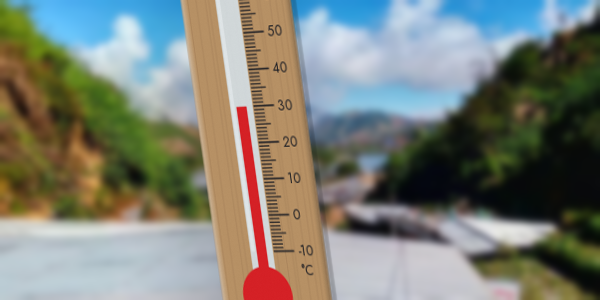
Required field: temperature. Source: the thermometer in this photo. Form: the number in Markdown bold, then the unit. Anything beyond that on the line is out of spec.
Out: **30** °C
